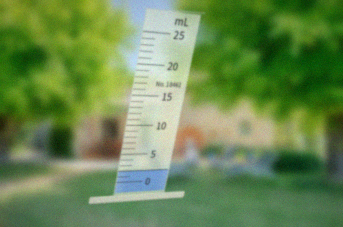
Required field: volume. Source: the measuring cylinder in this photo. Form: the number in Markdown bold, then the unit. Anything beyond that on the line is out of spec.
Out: **2** mL
